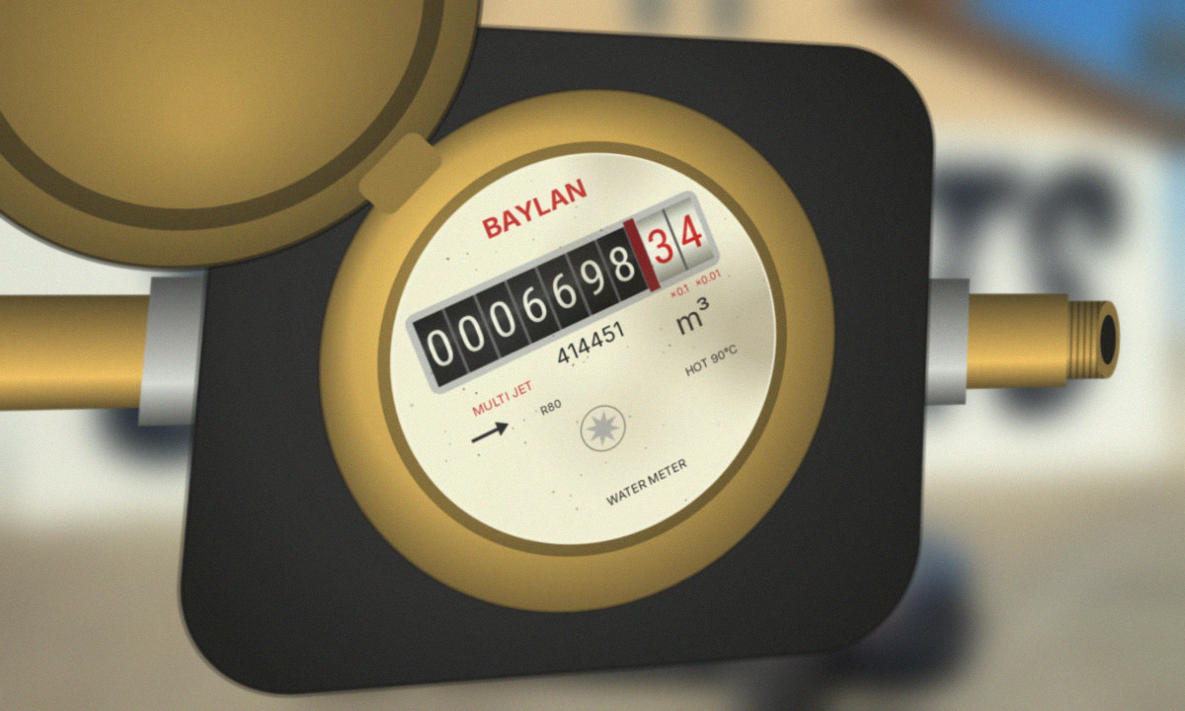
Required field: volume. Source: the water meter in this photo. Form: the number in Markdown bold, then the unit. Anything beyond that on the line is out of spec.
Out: **6698.34** m³
